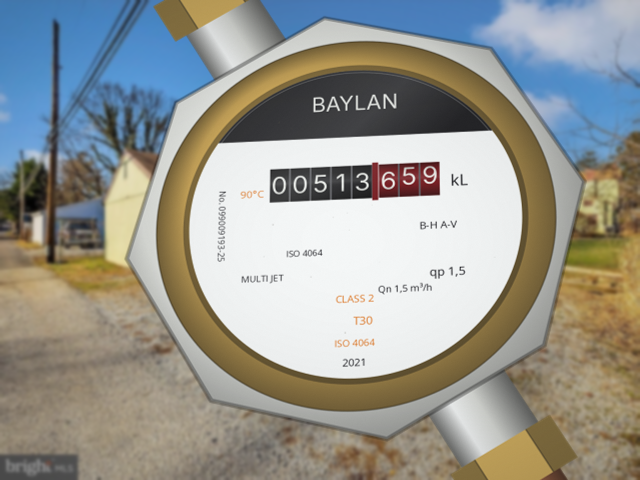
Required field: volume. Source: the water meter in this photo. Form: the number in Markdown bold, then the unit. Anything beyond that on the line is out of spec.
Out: **513.659** kL
